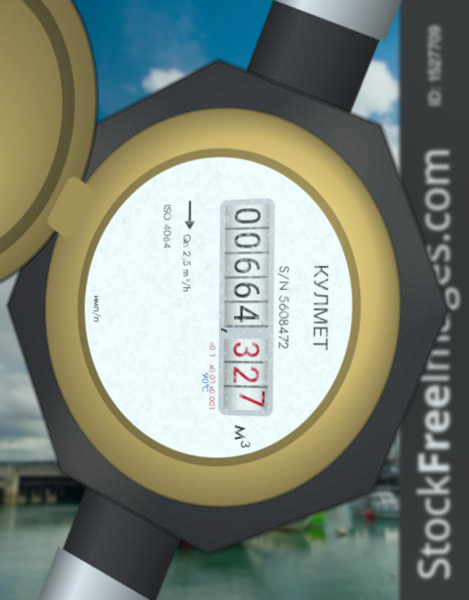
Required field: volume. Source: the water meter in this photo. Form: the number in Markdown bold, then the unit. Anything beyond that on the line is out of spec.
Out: **664.327** m³
